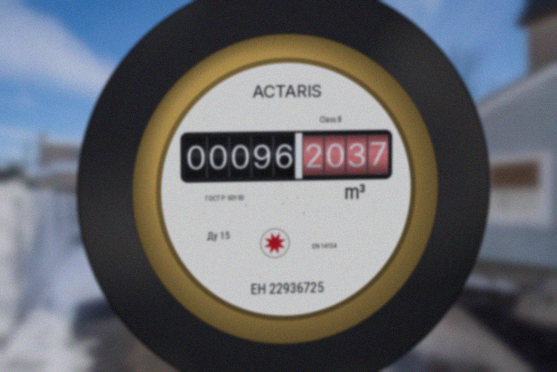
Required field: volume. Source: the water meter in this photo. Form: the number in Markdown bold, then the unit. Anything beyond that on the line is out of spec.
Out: **96.2037** m³
